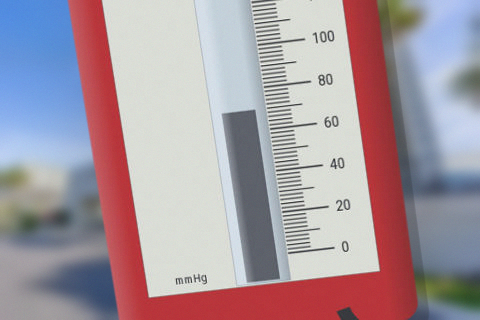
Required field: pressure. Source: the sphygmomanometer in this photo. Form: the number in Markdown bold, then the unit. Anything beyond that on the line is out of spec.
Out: **70** mmHg
